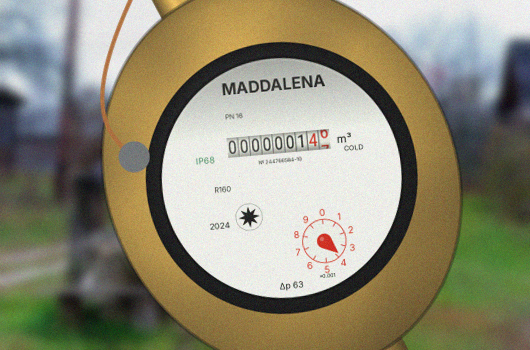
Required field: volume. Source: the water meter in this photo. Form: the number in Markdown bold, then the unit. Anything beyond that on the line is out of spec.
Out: **1.463** m³
